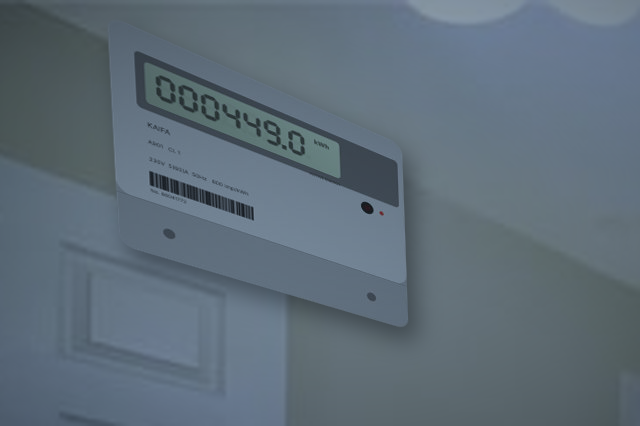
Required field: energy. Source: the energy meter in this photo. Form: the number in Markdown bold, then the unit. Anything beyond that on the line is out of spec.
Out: **449.0** kWh
